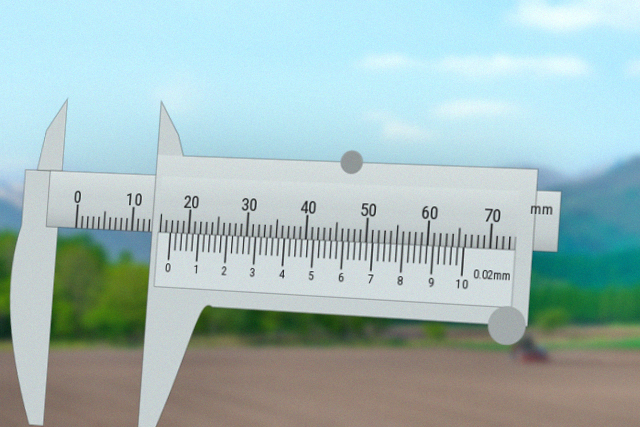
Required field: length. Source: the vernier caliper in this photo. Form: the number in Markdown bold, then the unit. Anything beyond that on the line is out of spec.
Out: **16.8** mm
